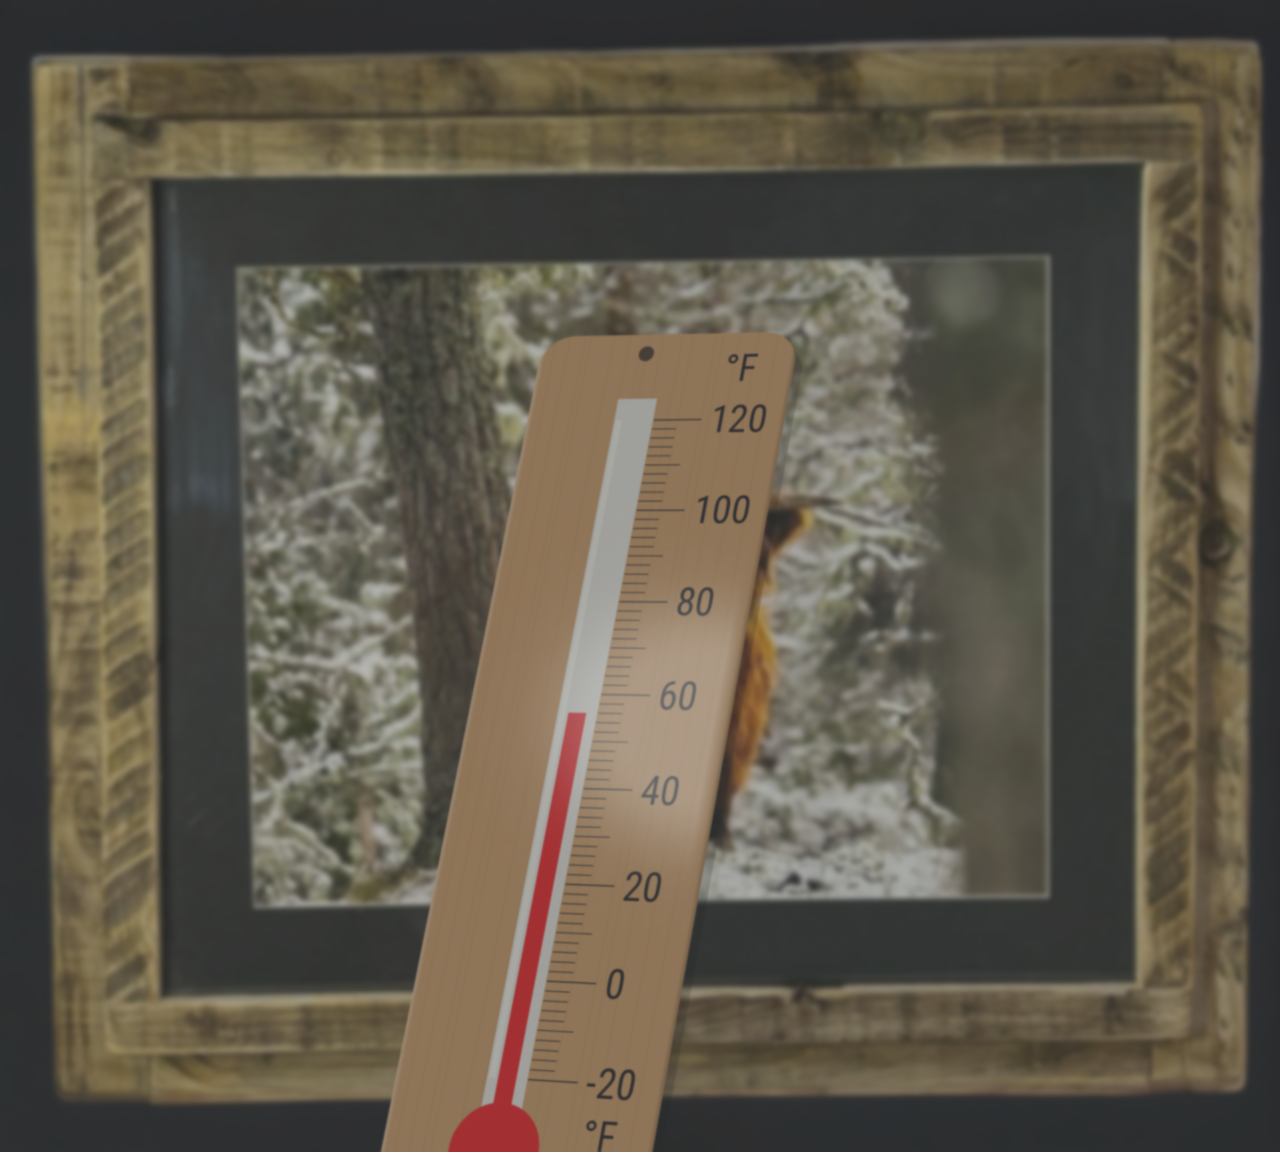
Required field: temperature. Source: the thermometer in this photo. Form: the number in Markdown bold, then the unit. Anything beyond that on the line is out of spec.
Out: **56** °F
